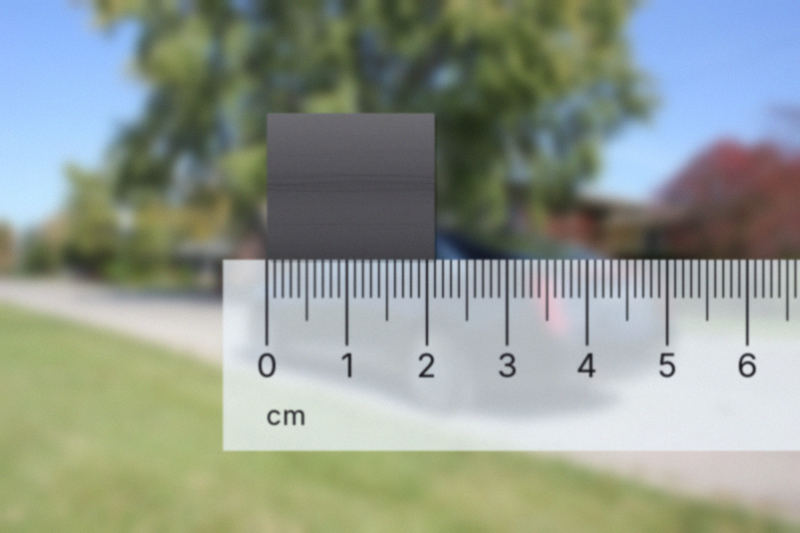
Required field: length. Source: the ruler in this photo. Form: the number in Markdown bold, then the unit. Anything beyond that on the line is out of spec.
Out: **2.1** cm
